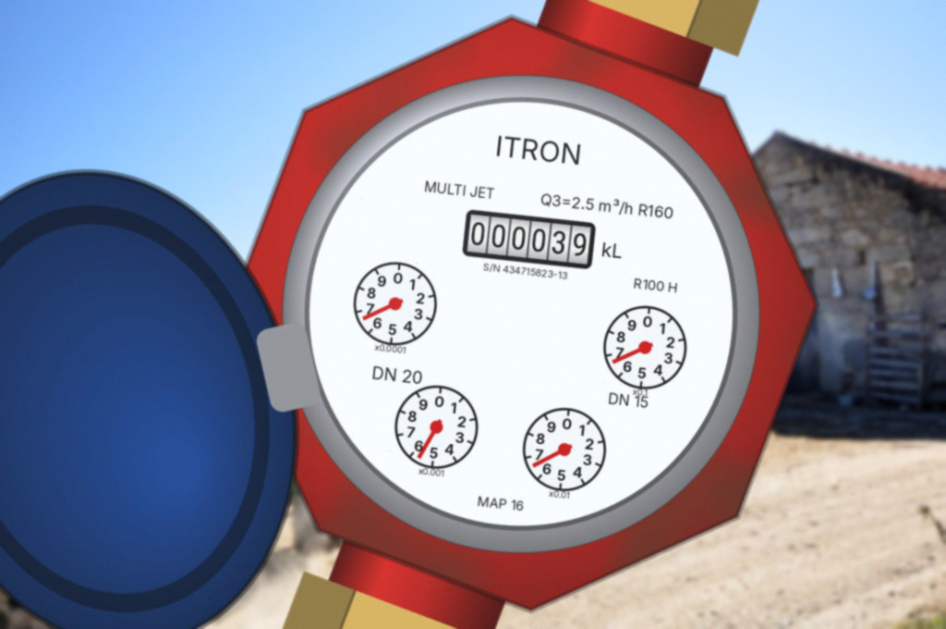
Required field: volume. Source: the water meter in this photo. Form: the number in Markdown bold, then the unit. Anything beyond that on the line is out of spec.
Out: **39.6656** kL
